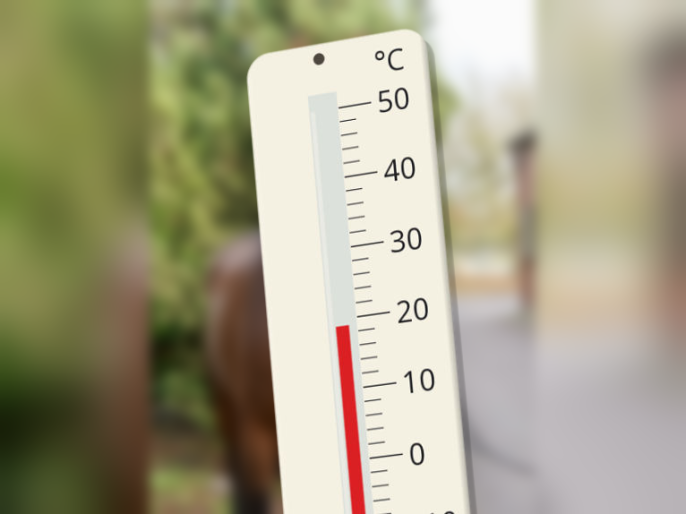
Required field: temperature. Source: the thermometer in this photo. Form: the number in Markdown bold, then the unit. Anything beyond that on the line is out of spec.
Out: **19** °C
